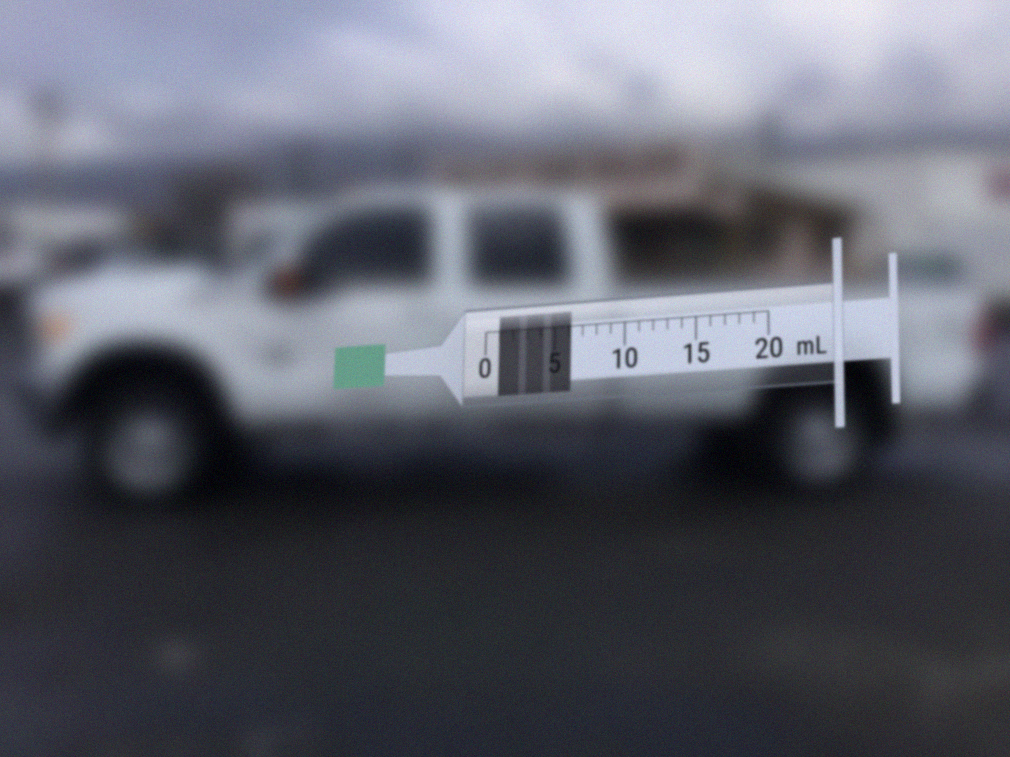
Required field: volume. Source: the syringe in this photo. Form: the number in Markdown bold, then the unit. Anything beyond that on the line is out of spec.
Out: **1** mL
